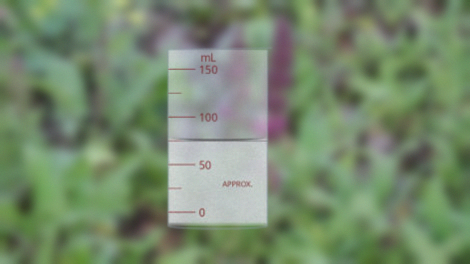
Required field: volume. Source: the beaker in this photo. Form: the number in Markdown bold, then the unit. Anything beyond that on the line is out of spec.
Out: **75** mL
